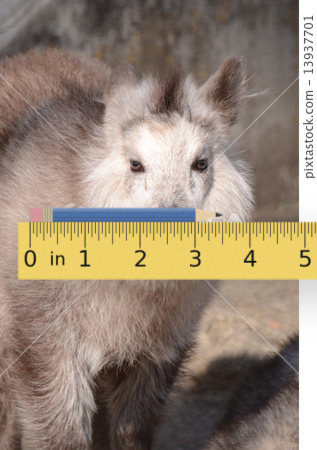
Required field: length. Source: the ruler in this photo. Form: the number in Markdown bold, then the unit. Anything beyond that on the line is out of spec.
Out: **3.5** in
